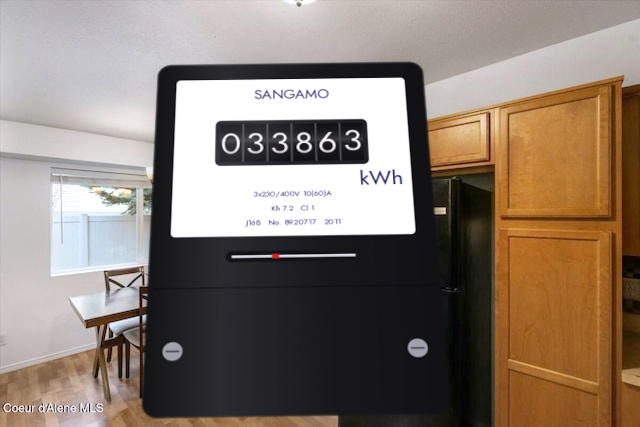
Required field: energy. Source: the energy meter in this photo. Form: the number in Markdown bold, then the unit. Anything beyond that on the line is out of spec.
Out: **33863** kWh
